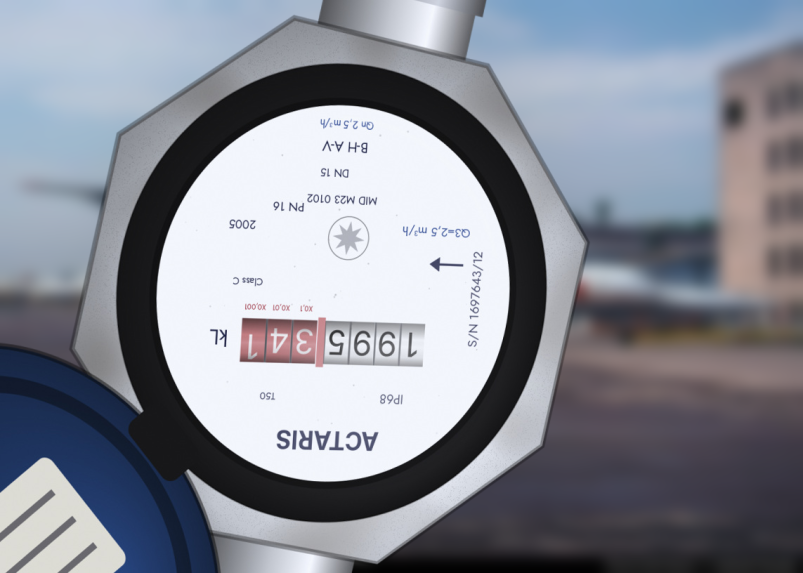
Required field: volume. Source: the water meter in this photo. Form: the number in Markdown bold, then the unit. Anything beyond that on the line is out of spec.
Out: **1995.341** kL
